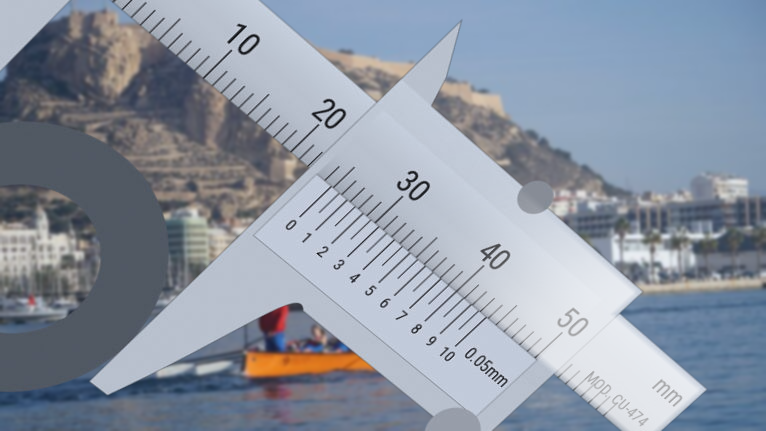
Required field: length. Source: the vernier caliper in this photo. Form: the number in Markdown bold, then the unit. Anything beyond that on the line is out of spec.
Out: **24.8** mm
